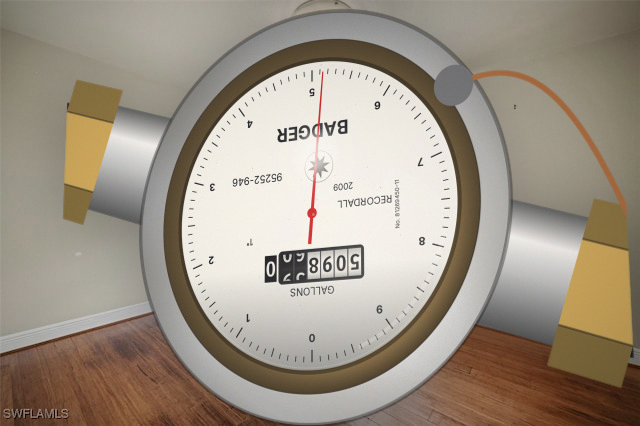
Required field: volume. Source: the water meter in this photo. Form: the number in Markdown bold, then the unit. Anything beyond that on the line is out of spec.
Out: **5098595.1** gal
